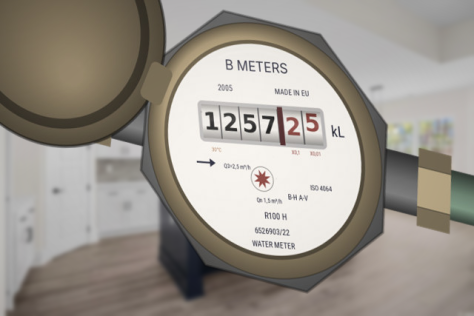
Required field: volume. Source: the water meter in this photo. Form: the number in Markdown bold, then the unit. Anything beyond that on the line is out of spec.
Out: **1257.25** kL
